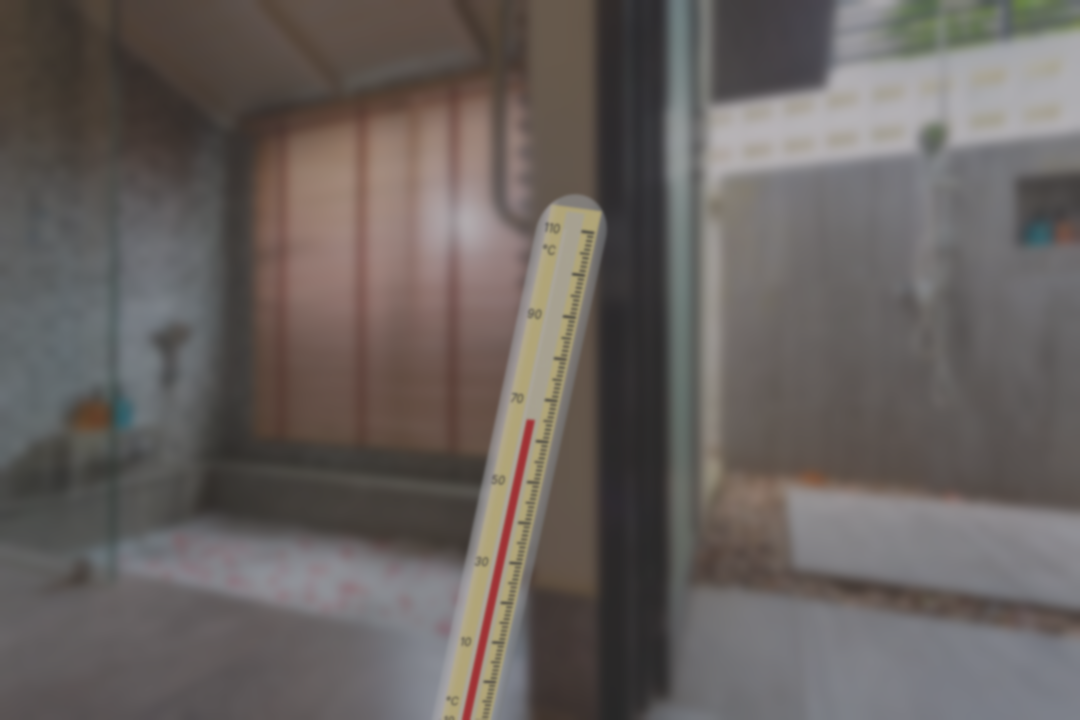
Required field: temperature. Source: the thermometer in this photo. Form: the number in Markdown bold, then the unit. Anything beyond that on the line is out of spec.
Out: **65** °C
